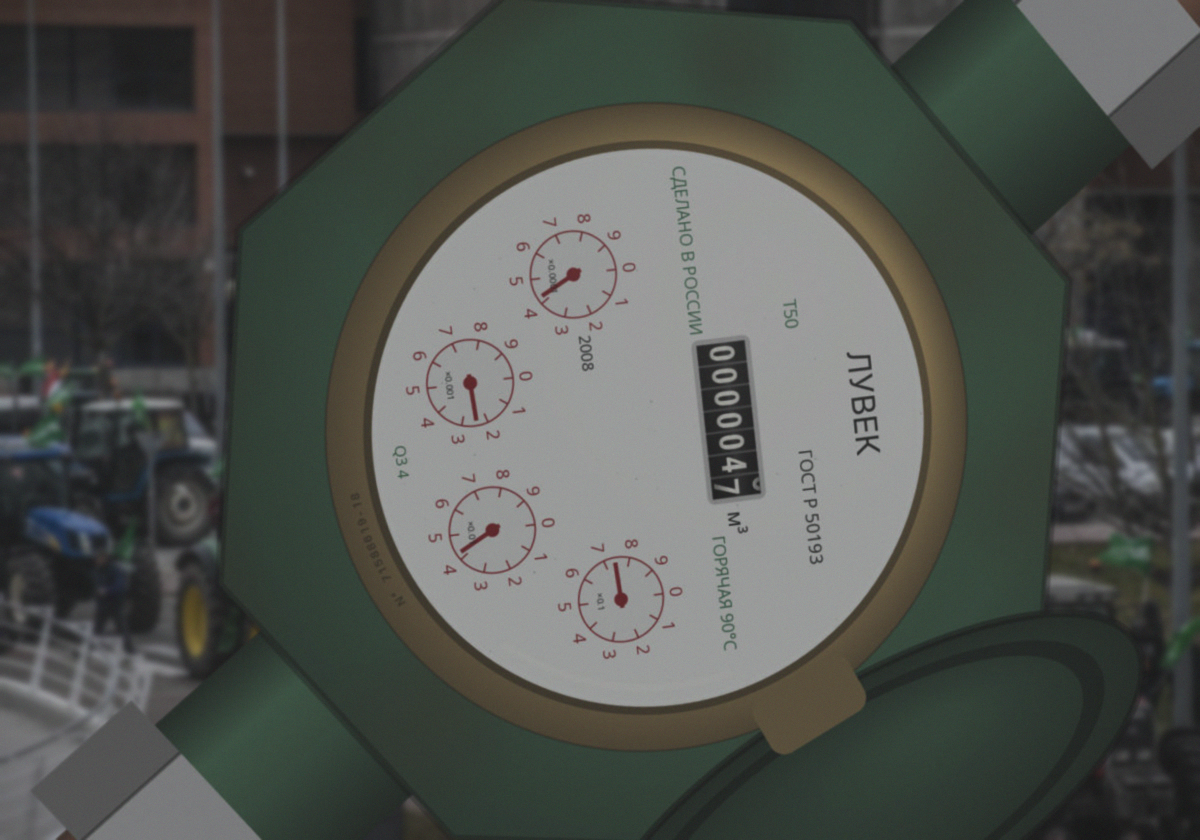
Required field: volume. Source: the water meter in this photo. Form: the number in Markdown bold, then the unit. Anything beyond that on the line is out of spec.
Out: **46.7424** m³
